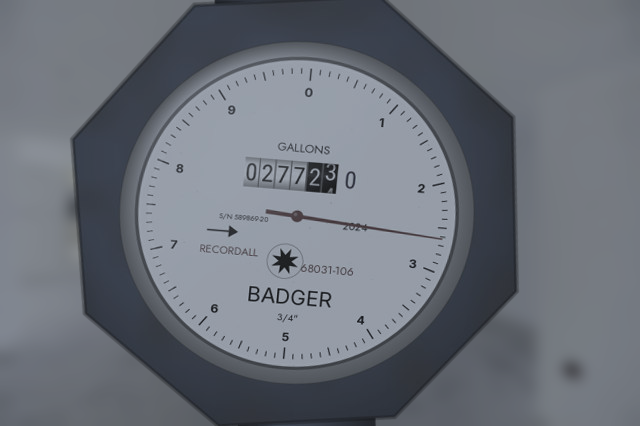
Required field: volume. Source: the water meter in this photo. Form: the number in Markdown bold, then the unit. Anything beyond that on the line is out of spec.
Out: **277232.6** gal
